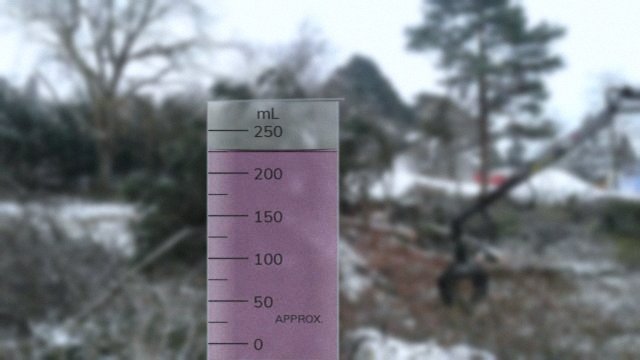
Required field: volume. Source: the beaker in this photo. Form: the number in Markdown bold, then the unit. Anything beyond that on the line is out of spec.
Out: **225** mL
